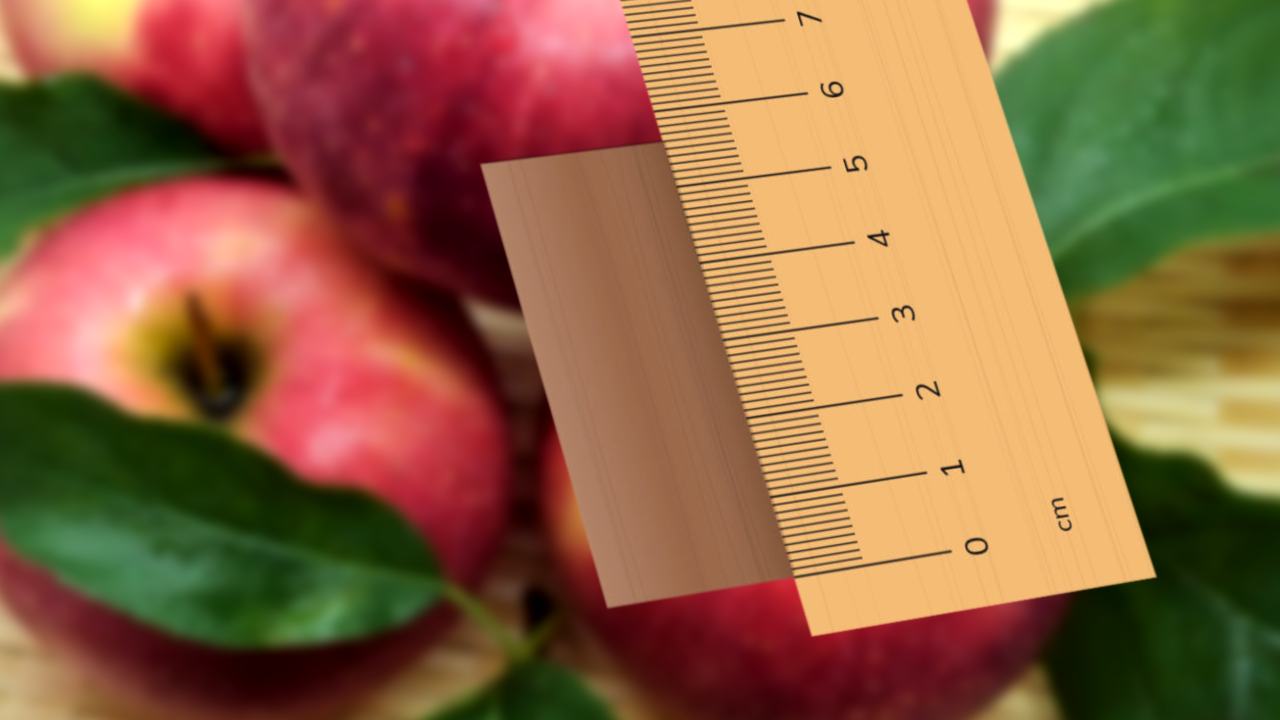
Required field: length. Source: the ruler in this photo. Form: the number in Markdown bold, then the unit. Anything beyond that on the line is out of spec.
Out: **5.6** cm
